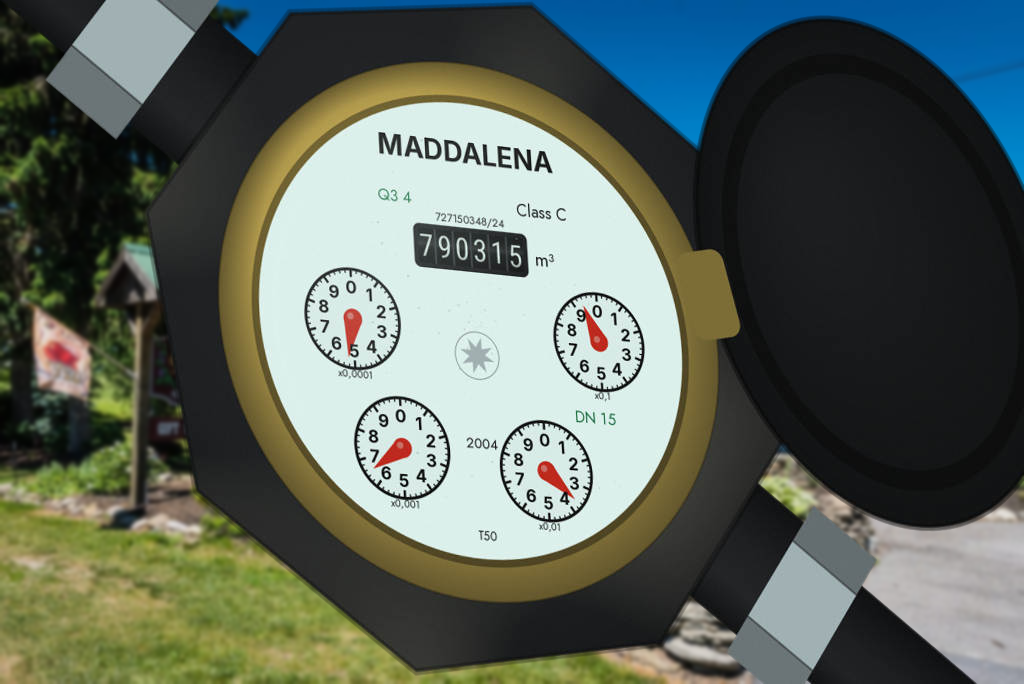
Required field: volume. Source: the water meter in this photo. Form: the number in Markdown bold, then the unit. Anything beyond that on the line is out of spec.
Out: **790314.9365** m³
